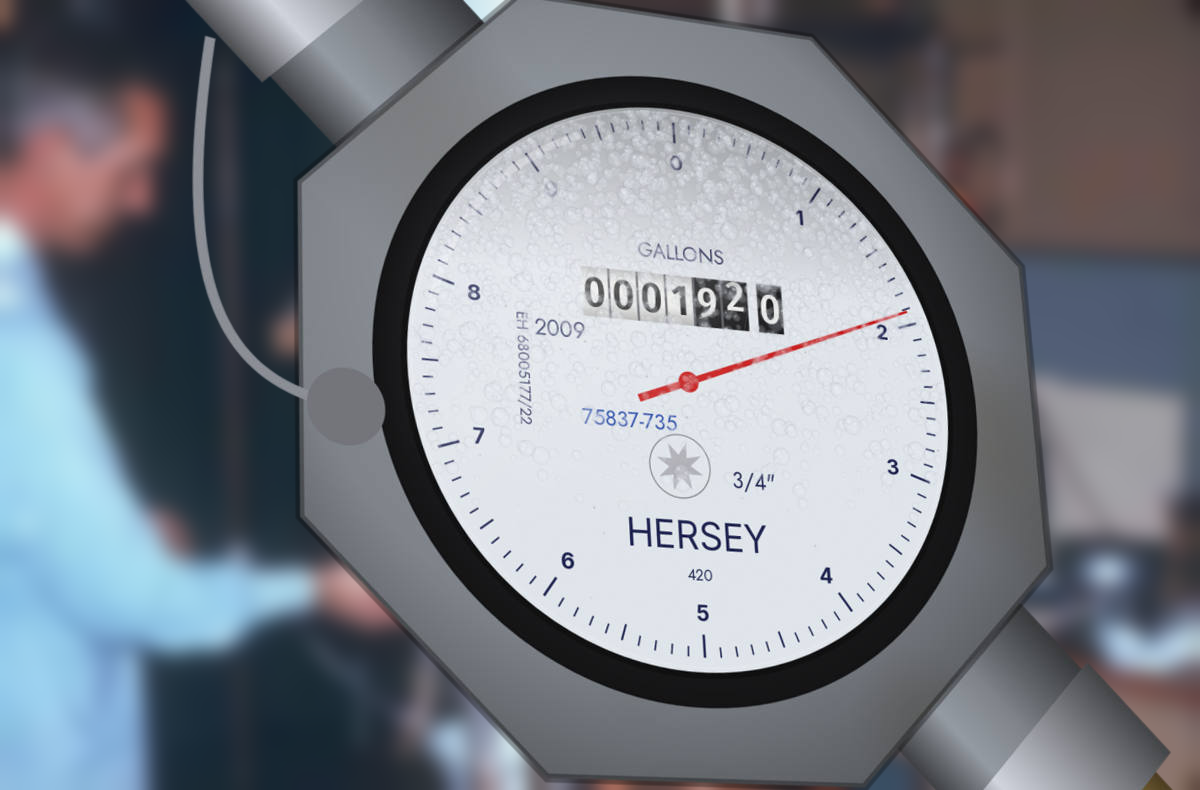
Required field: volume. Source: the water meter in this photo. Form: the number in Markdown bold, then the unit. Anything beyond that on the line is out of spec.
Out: **1921.9** gal
